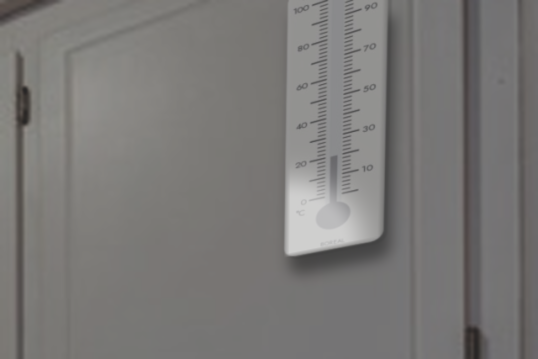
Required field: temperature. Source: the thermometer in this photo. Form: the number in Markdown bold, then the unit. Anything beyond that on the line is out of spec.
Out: **20** °C
